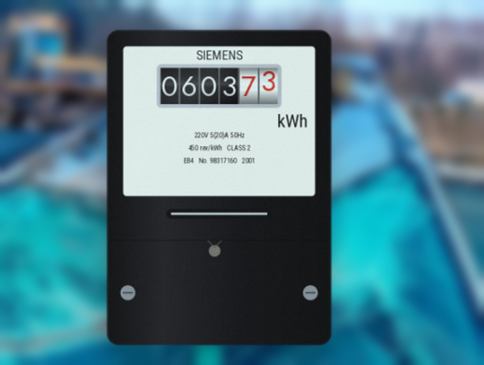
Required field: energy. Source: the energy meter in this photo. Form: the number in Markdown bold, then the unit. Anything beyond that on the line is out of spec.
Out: **603.73** kWh
